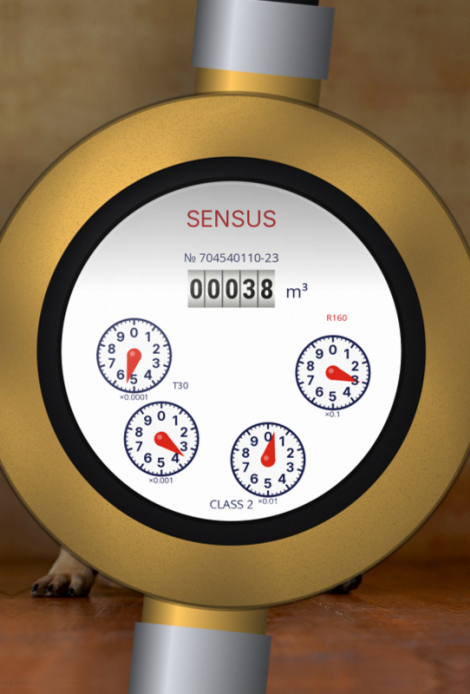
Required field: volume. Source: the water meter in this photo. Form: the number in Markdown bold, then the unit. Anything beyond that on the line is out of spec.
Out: **38.3035** m³
